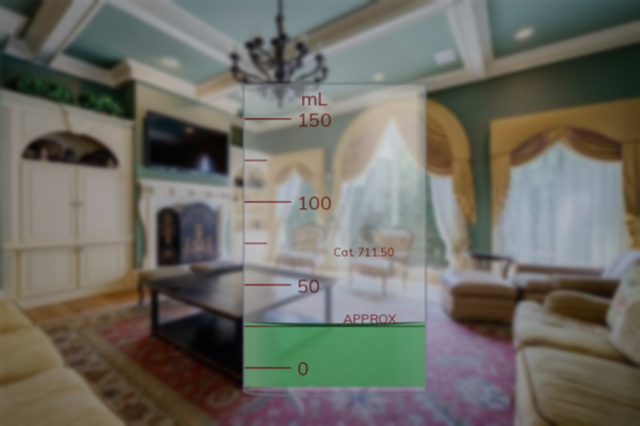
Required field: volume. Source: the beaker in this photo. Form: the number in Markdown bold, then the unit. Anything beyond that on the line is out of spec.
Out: **25** mL
